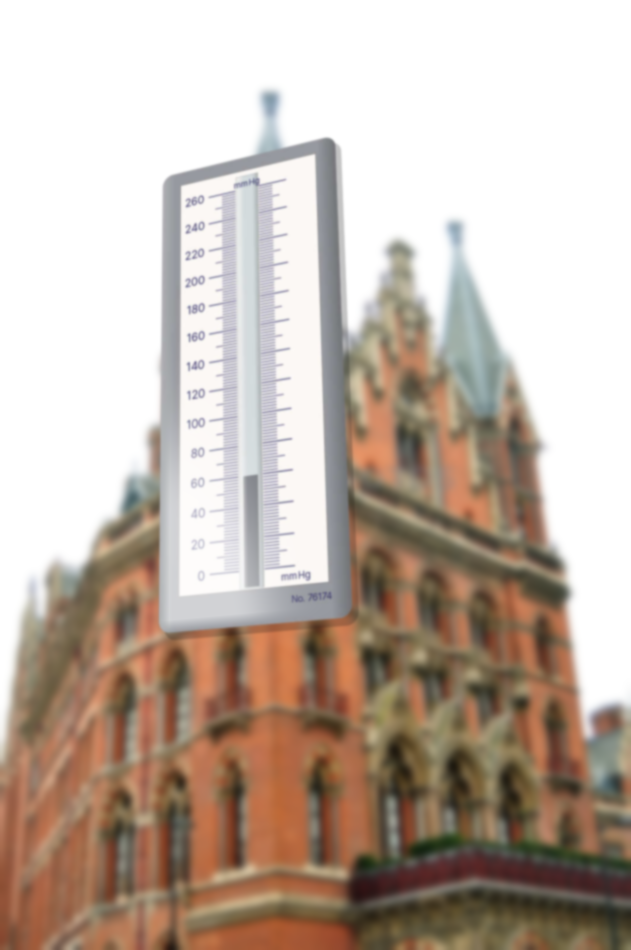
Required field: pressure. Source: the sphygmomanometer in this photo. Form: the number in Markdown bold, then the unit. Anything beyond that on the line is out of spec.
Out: **60** mmHg
